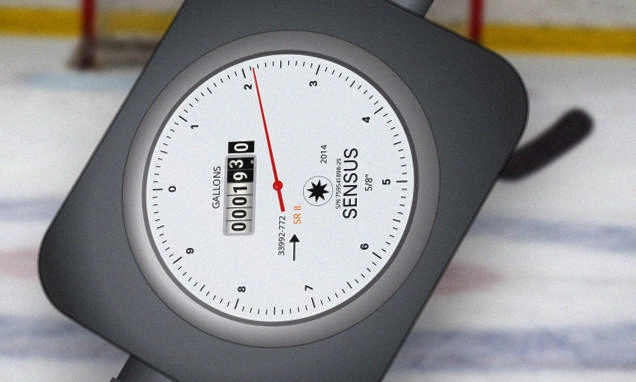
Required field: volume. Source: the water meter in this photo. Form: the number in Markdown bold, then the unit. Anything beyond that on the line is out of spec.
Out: **1932.1** gal
